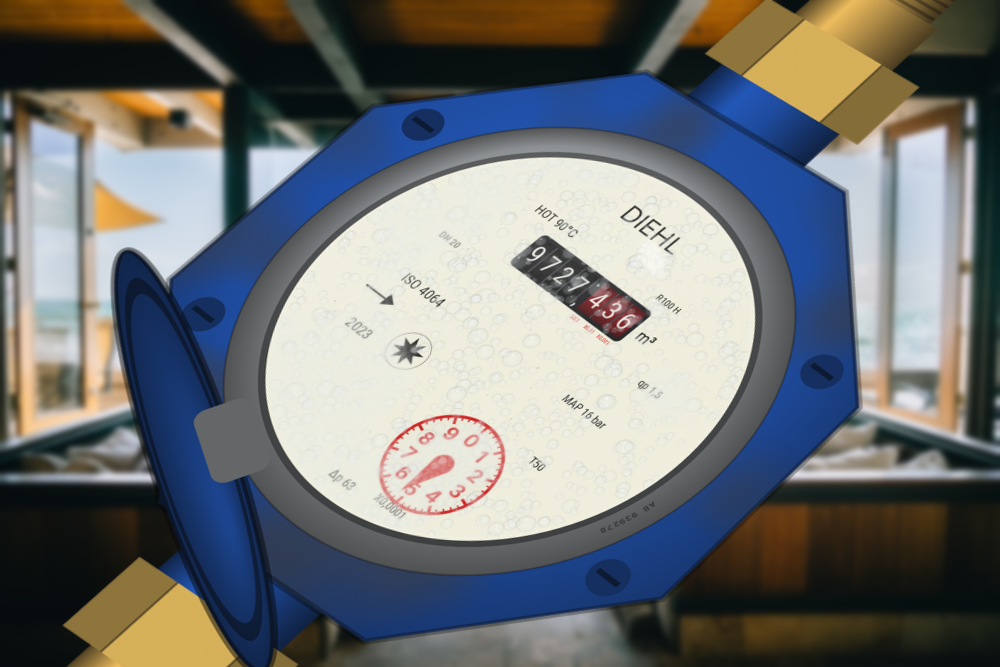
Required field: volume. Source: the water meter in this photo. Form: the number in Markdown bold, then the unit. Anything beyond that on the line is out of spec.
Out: **9727.4365** m³
